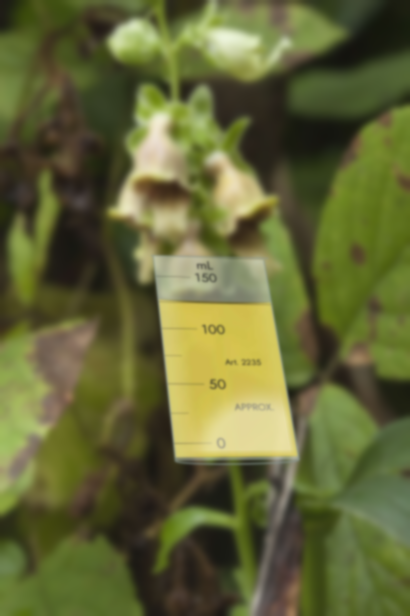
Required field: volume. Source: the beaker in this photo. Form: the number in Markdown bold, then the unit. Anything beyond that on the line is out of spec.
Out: **125** mL
